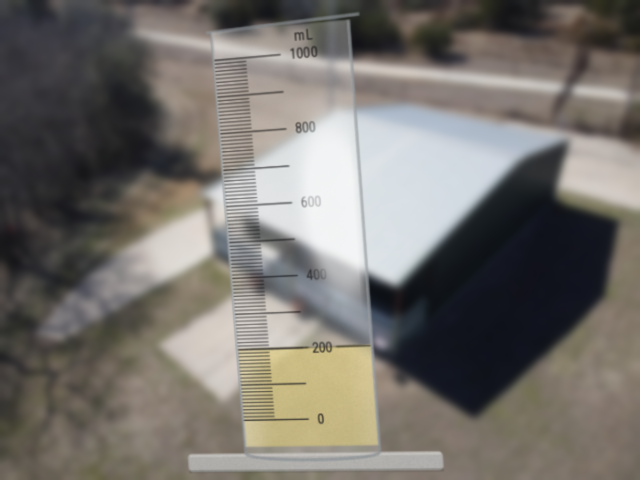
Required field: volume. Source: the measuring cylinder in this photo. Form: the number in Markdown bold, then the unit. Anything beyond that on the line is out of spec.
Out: **200** mL
